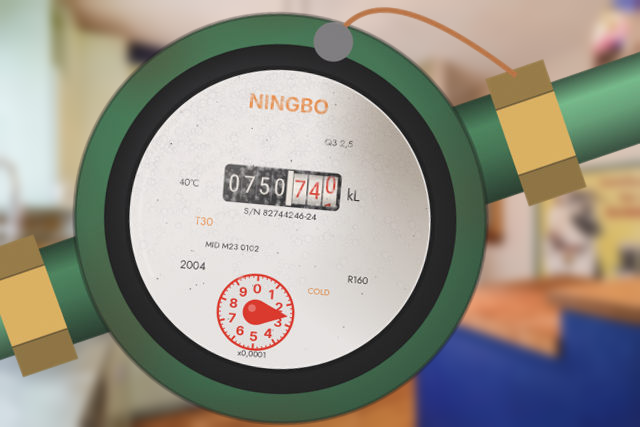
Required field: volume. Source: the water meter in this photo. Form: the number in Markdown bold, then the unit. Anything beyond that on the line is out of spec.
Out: **750.7402** kL
